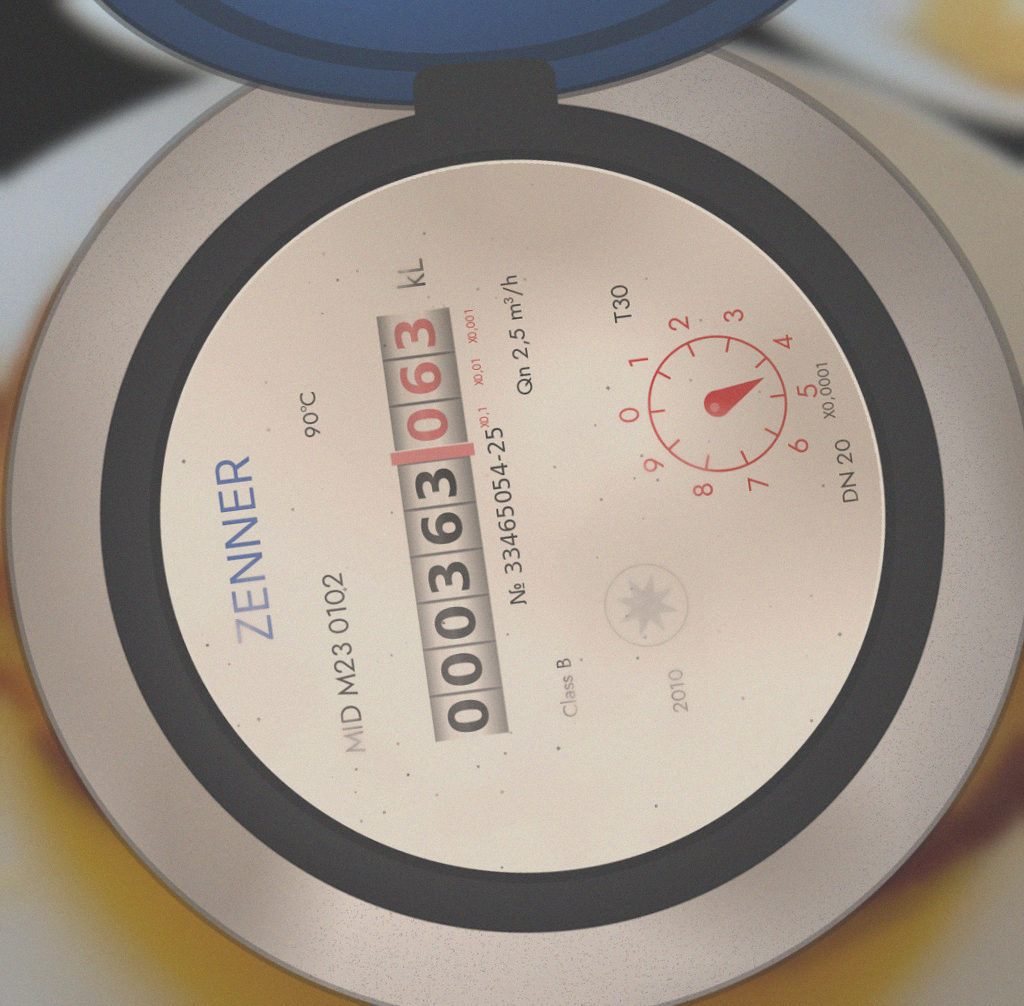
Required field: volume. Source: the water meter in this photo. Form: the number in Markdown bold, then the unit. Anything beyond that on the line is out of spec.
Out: **363.0634** kL
